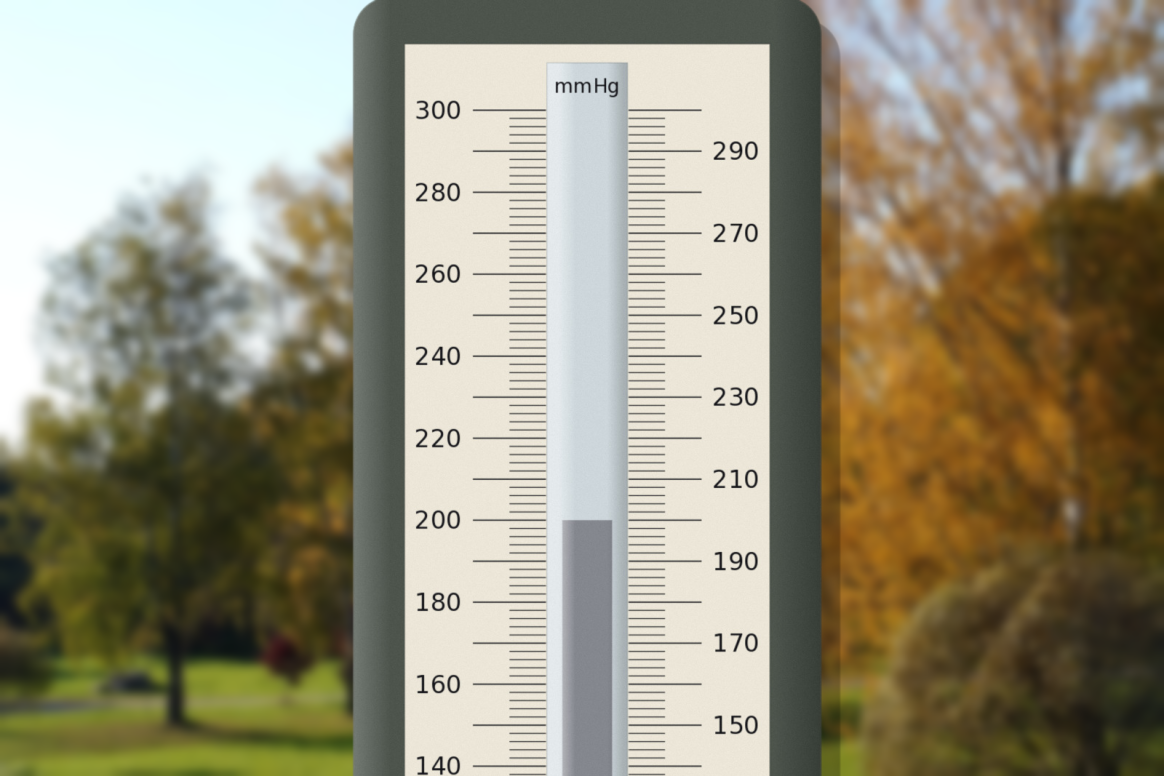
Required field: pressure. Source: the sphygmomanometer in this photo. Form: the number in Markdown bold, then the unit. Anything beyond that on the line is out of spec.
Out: **200** mmHg
